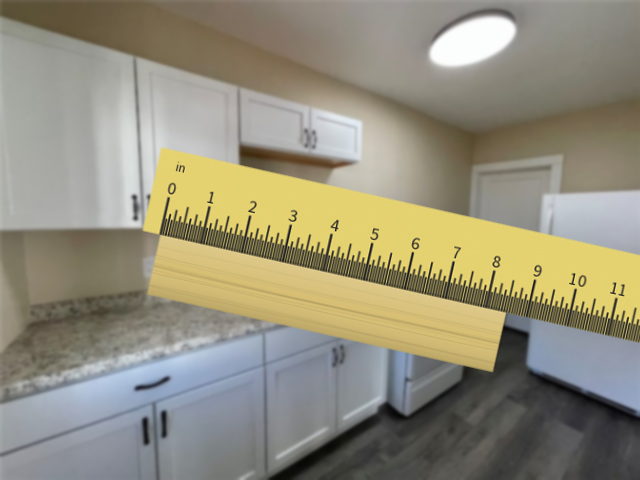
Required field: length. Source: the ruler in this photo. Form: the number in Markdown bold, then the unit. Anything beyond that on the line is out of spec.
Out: **8.5** in
